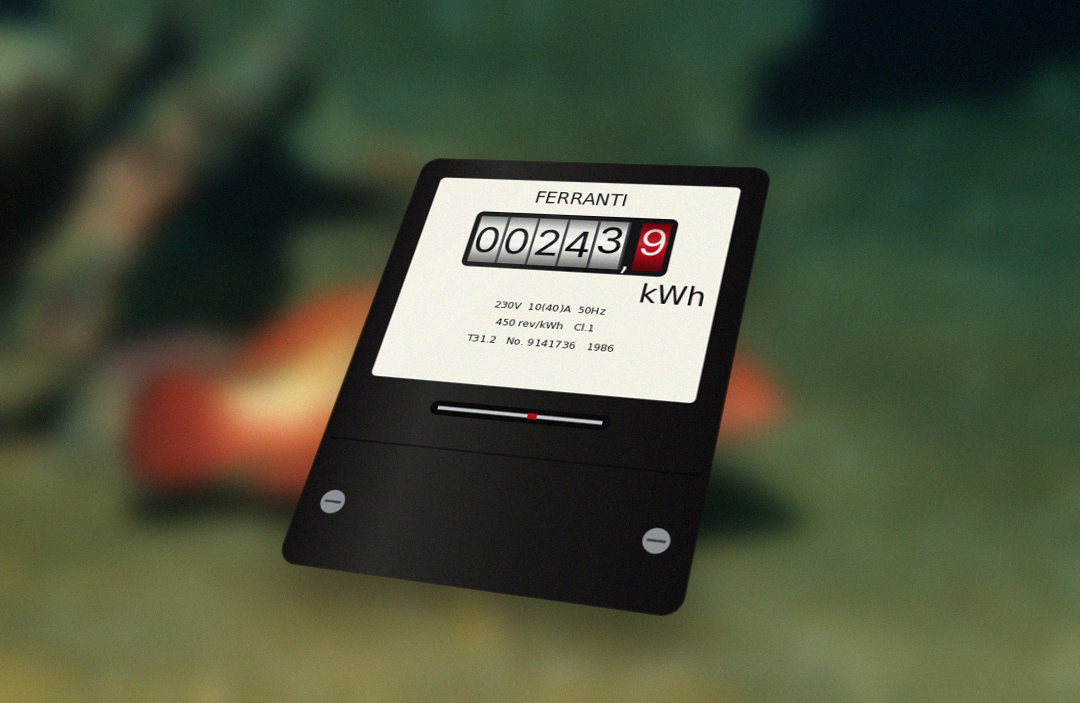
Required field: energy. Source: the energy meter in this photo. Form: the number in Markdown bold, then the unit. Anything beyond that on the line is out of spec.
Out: **243.9** kWh
